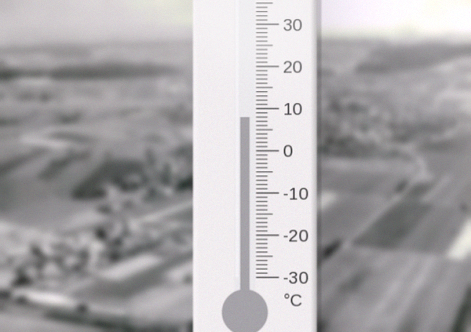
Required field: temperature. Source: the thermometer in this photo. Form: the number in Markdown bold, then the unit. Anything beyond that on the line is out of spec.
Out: **8** °C
